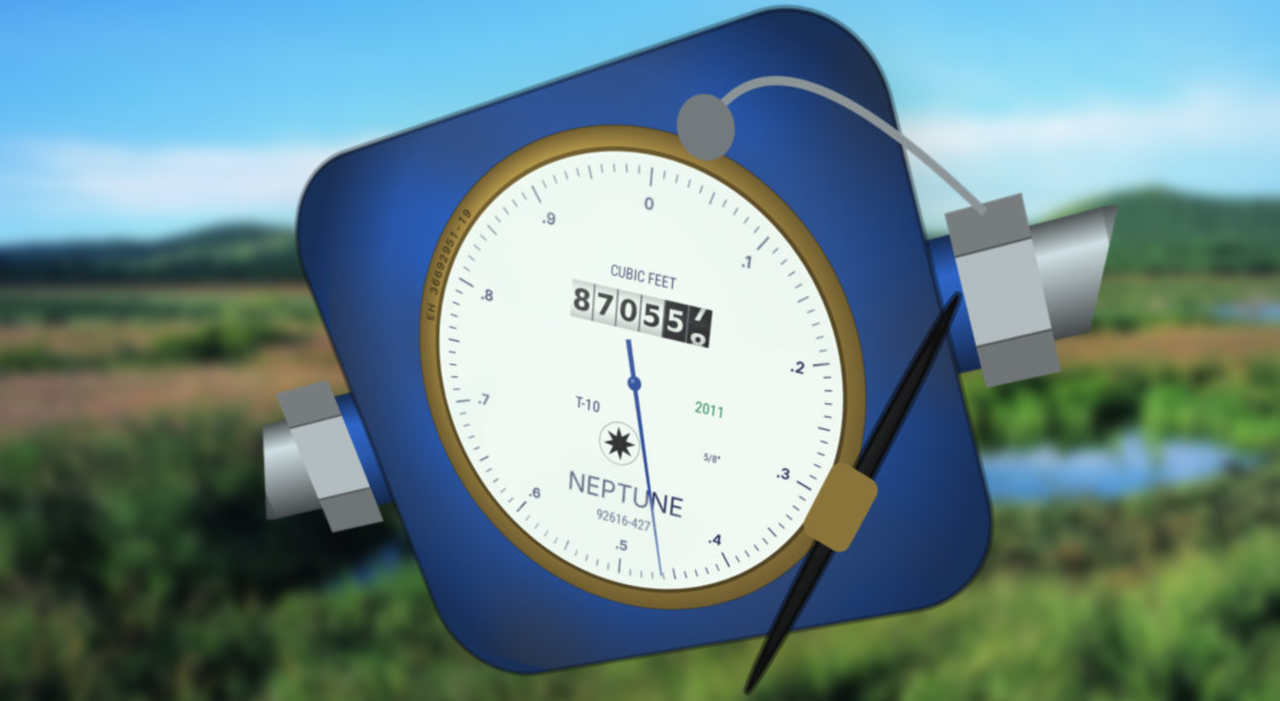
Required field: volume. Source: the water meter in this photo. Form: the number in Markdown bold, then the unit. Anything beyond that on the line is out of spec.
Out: **870557.46** ft³
